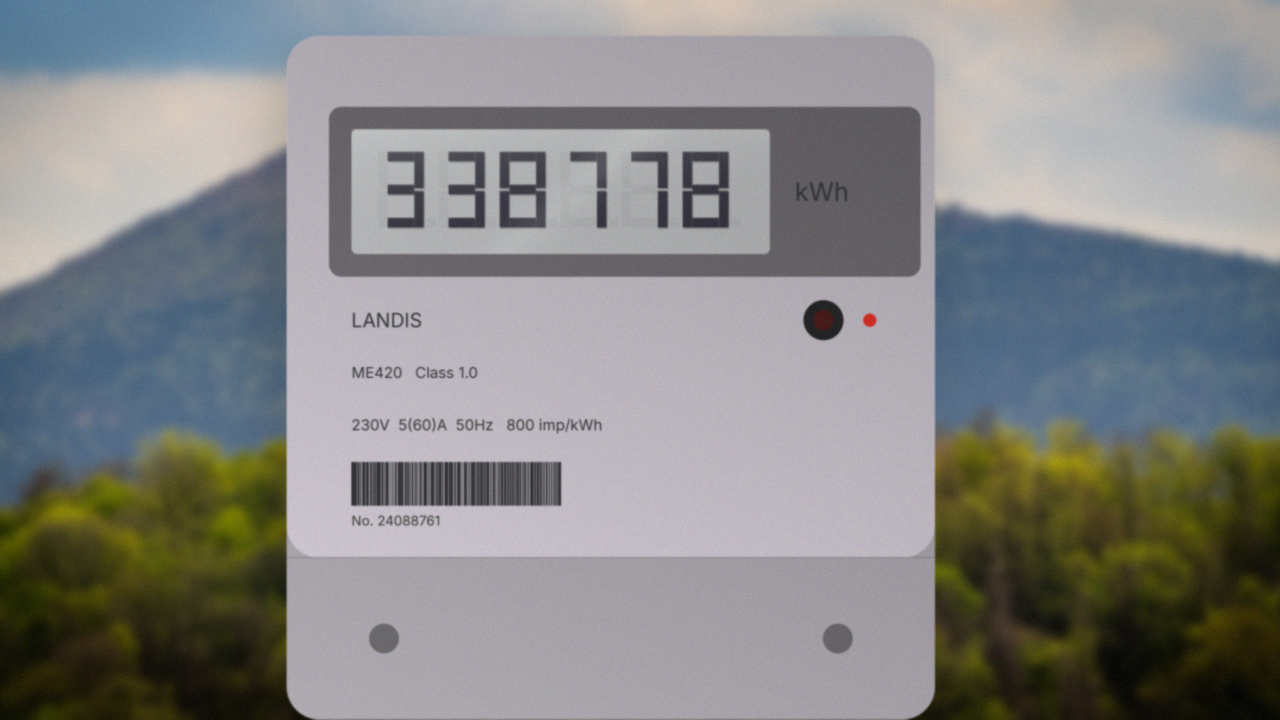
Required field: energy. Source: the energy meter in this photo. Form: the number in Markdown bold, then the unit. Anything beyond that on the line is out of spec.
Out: **338778** kWh
